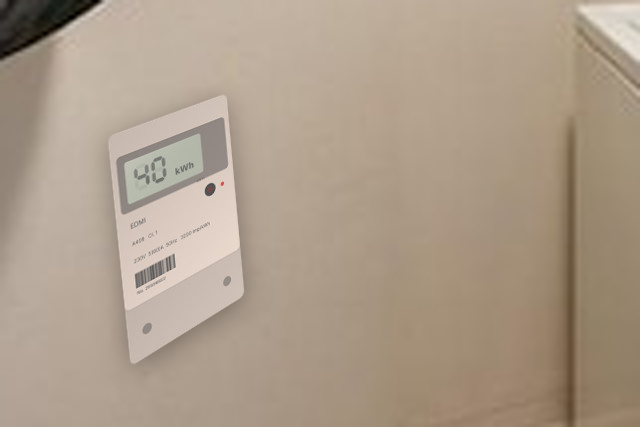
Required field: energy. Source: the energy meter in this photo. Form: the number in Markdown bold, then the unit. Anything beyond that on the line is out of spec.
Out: **40** kWh
